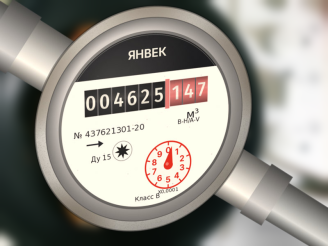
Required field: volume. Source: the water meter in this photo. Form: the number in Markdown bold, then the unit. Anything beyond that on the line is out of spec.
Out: **4625.1470** m³
